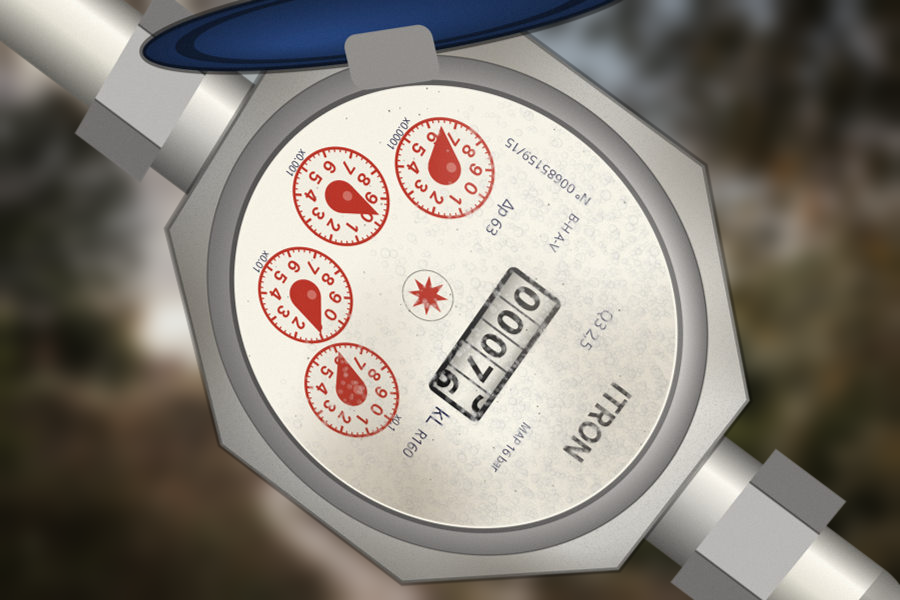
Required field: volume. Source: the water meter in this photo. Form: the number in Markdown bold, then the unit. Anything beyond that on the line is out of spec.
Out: **75.6096** kL
